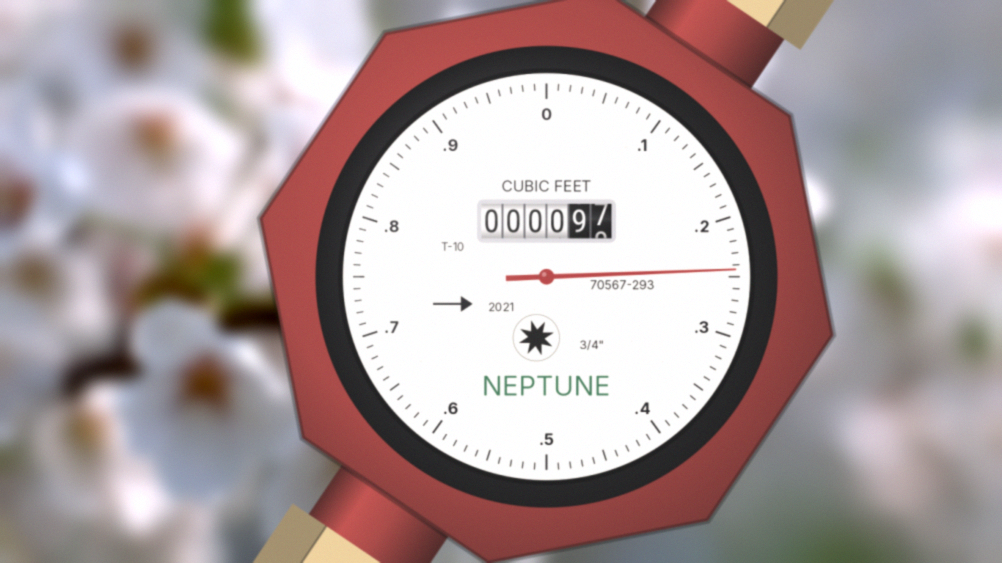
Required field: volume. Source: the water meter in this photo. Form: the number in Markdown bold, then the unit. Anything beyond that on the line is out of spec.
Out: **97.24** ft³
